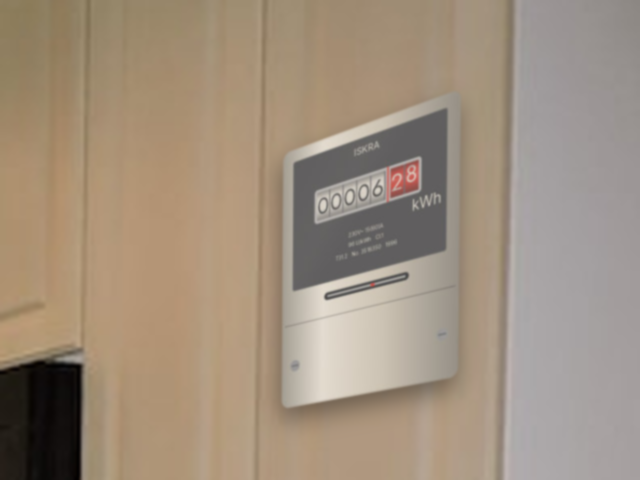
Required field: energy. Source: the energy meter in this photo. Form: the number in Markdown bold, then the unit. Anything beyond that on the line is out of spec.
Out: **6.28** kWh
